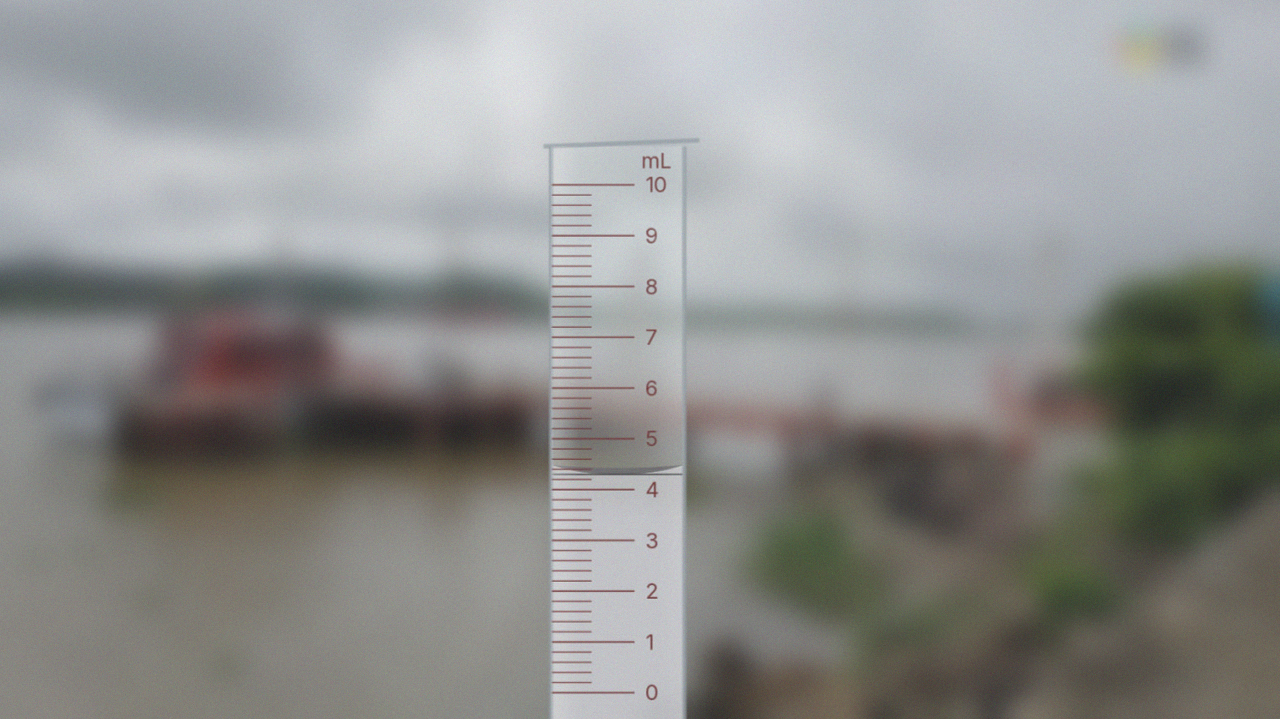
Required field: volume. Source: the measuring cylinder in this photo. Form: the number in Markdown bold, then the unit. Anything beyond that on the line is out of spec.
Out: **4.3** mL
